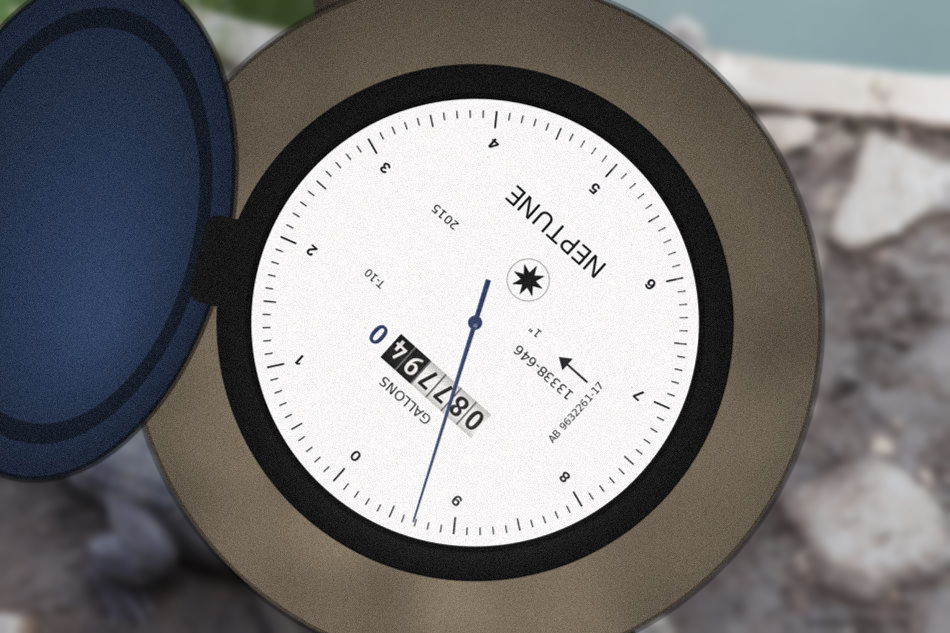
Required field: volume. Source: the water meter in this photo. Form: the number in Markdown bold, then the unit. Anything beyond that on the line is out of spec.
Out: **877939.3** gal
